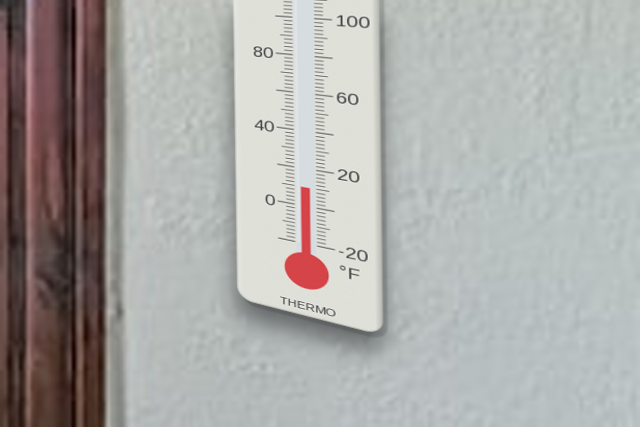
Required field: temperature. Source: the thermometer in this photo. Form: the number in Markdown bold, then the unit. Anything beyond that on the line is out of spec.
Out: **10** °F
